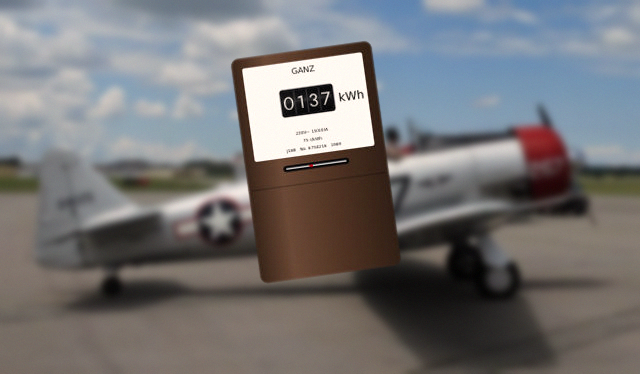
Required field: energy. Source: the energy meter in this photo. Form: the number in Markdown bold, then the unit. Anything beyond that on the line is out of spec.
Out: **137** kWh
